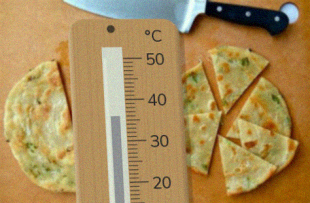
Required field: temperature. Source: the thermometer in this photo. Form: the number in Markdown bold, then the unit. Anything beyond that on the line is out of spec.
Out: **36** °C
